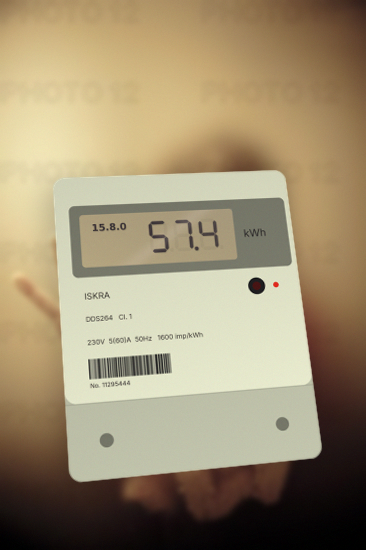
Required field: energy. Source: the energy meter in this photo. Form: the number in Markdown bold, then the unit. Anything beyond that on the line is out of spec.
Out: **57.4** kWh
